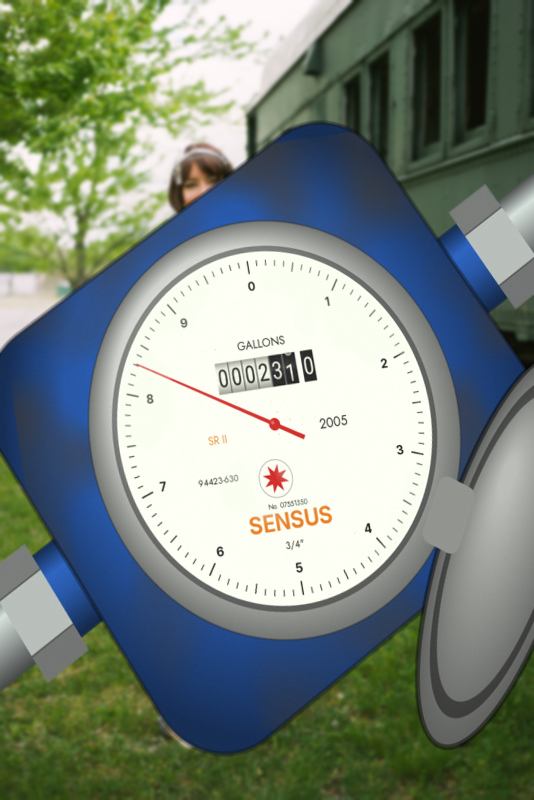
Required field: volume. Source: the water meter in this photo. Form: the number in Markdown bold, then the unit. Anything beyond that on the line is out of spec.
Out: **2308.3** gal
